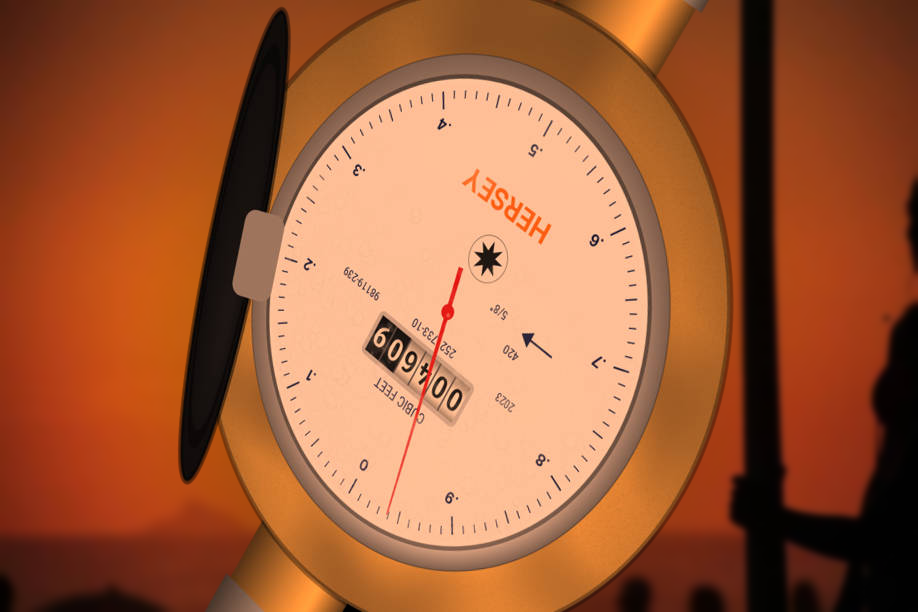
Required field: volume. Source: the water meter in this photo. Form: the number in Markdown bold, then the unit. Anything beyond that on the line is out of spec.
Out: **4608.96** ft³
